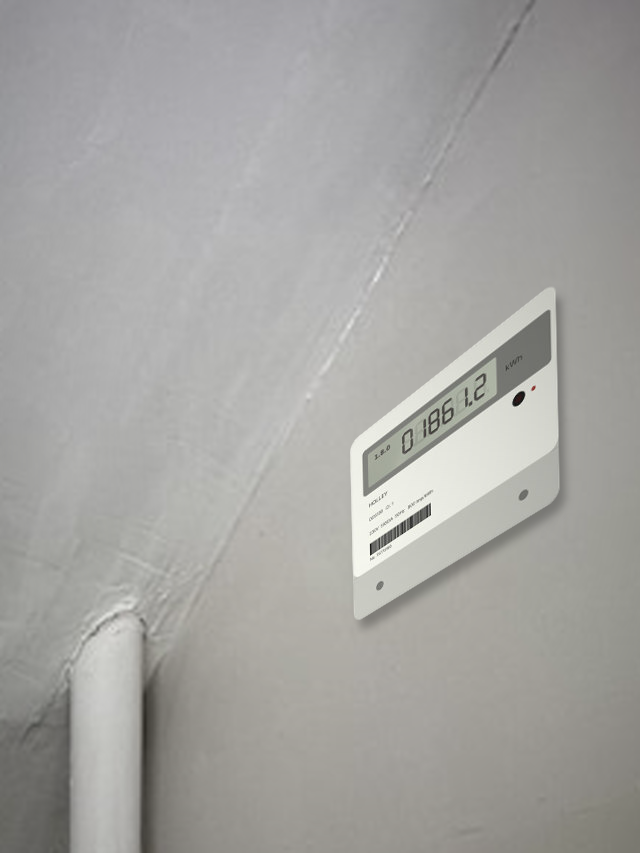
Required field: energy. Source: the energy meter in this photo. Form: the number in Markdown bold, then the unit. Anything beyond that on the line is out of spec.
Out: **1861.2** kWh
